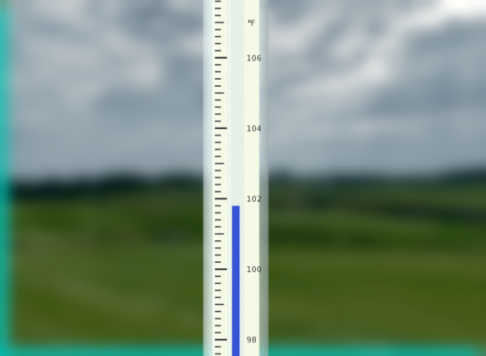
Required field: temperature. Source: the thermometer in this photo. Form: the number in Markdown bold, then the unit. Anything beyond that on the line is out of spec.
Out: **101.8** °F
